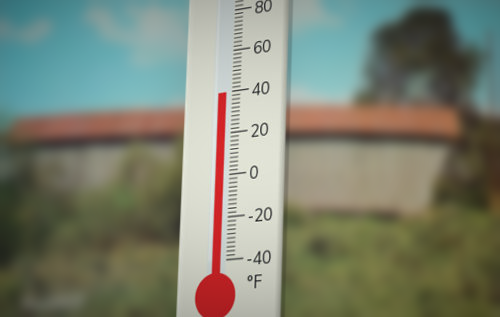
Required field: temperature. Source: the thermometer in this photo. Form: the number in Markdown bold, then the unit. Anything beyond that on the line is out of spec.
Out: **40** °F
